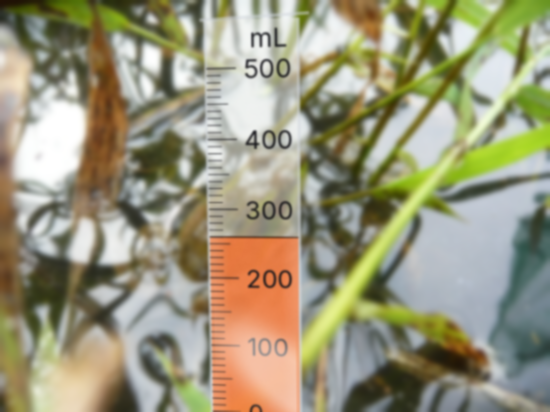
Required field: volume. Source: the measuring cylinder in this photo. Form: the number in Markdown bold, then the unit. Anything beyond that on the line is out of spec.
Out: **260** mL
